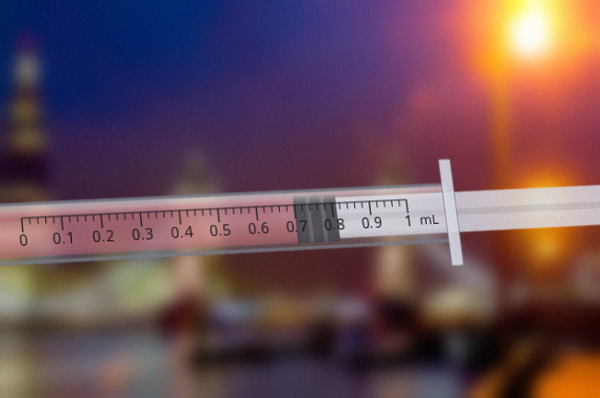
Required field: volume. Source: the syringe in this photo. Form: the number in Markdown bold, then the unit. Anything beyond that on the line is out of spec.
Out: **0.7** mL
